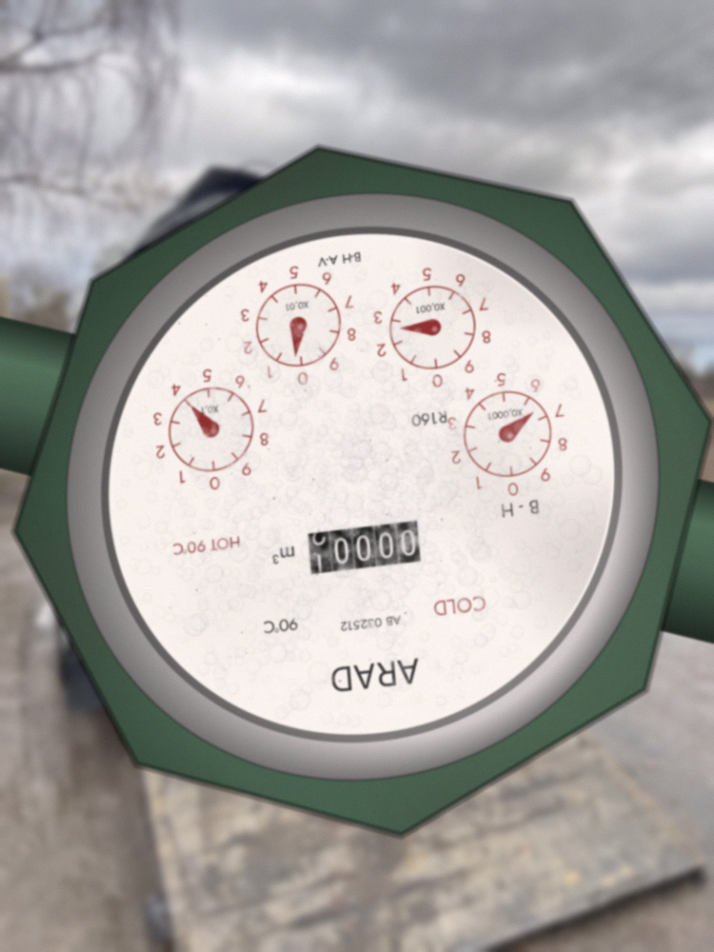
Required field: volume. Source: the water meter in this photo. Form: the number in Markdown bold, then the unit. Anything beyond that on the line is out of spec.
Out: **1.4026** m³
